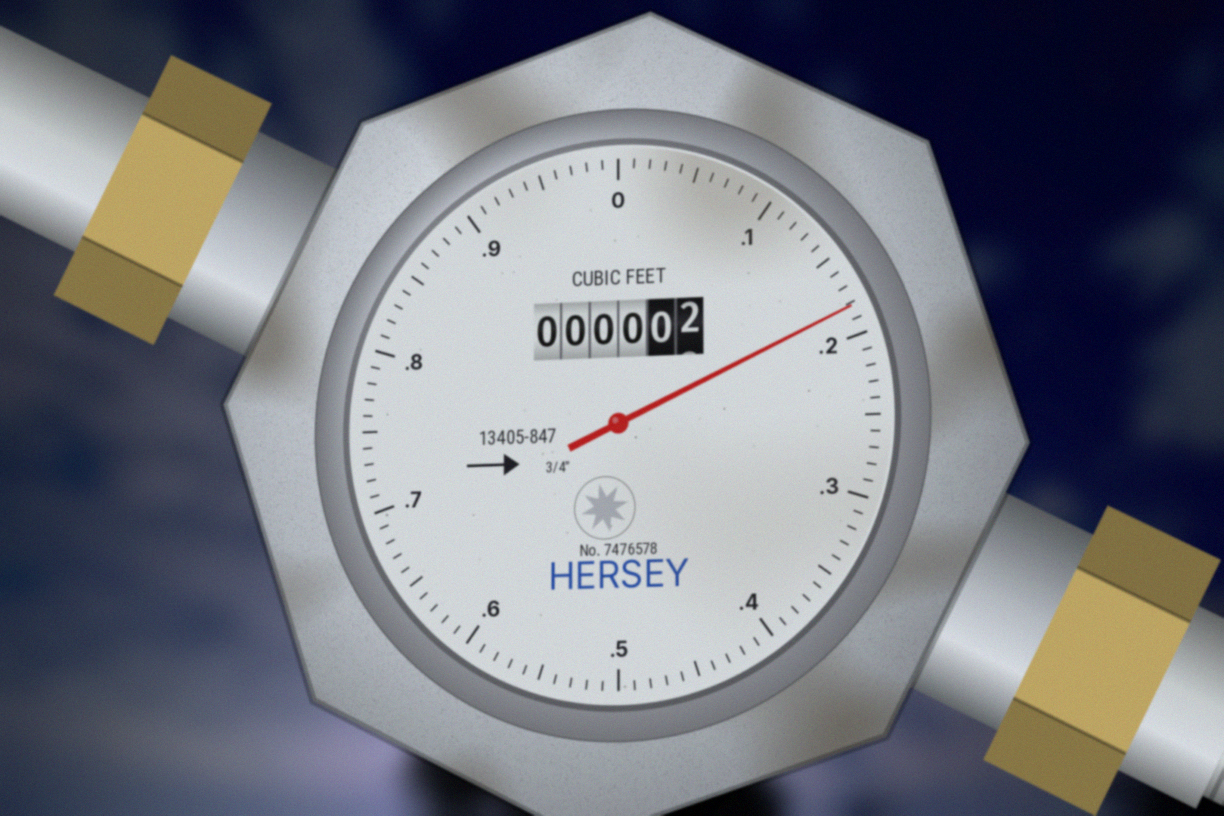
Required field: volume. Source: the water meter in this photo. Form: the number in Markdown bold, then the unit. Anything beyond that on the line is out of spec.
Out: **2.18** ft³
